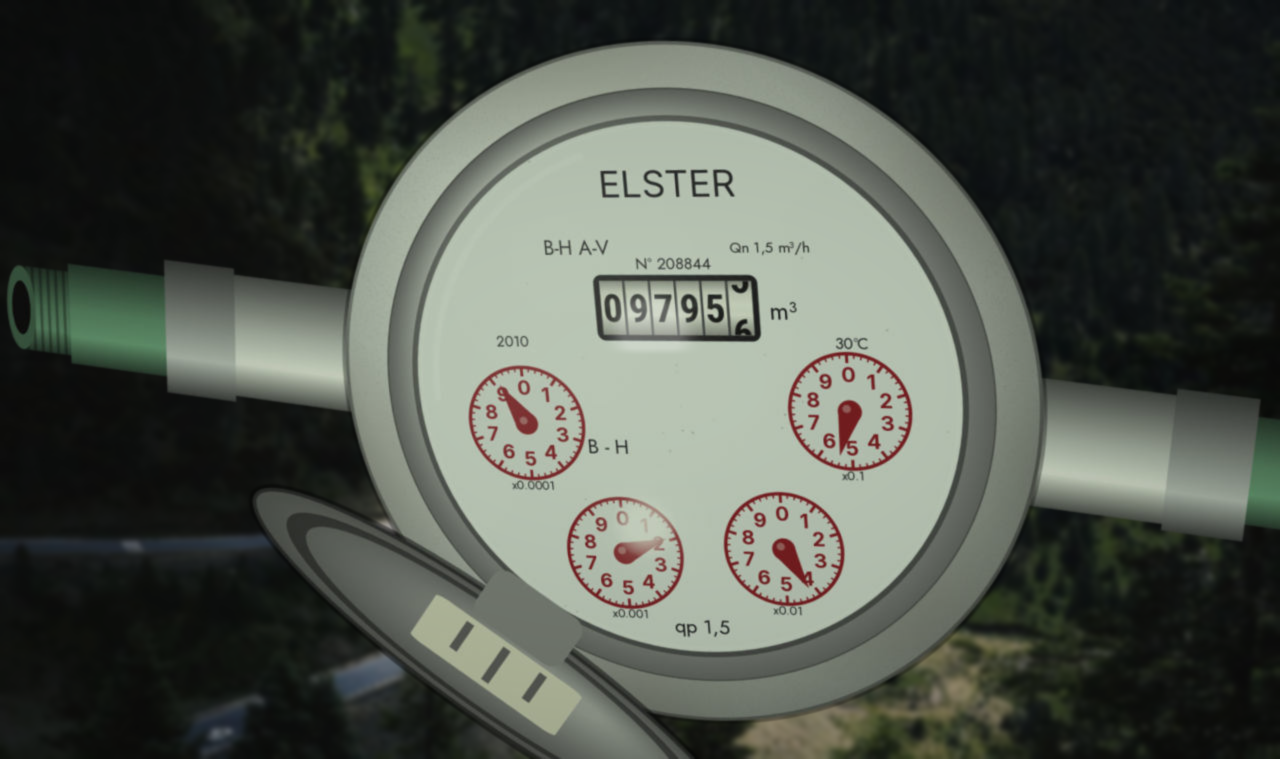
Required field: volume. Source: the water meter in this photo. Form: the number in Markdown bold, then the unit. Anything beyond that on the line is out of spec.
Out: **97955.5419** m³
